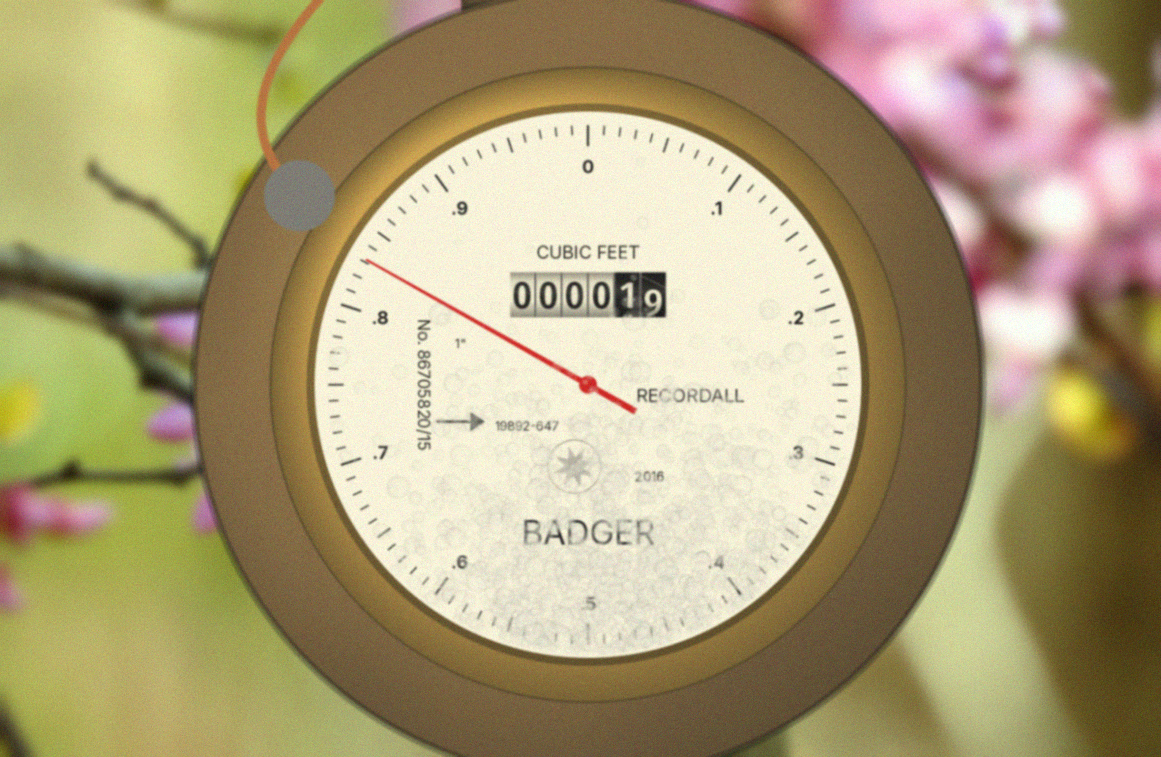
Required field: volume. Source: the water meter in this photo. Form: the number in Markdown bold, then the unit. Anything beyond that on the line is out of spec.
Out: **18.83** ft³
